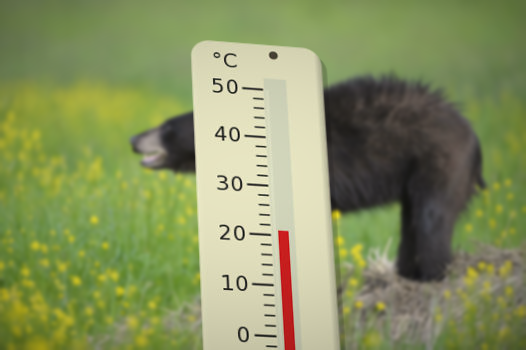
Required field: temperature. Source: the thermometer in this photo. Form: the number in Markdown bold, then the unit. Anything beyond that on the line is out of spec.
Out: **21** °C
